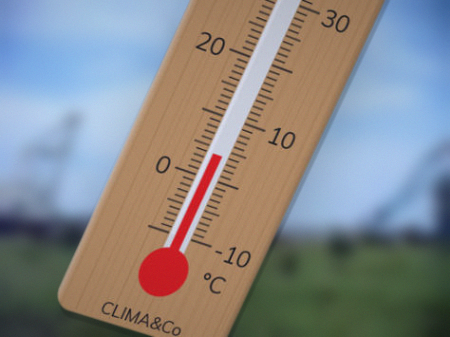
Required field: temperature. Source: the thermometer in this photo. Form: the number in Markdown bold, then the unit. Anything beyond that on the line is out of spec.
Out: **4** °C
